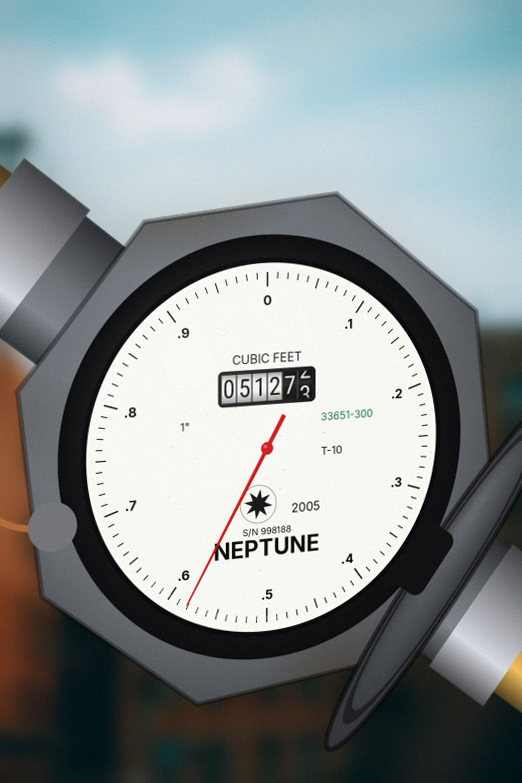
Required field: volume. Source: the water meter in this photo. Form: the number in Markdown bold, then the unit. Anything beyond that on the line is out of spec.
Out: **51272.58** ft³
